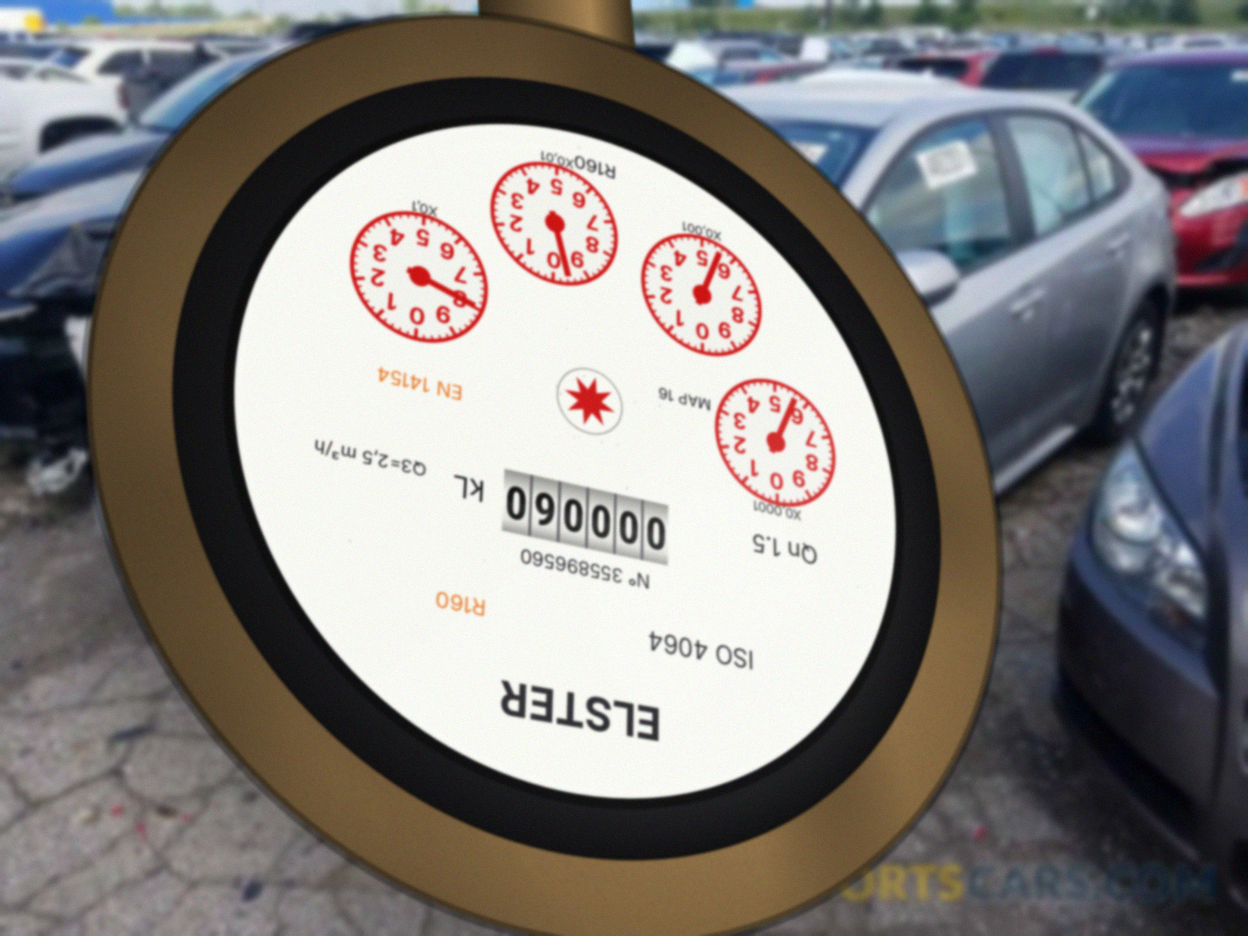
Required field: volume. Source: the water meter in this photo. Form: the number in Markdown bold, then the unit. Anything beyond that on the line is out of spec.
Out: **60.7955** kL
